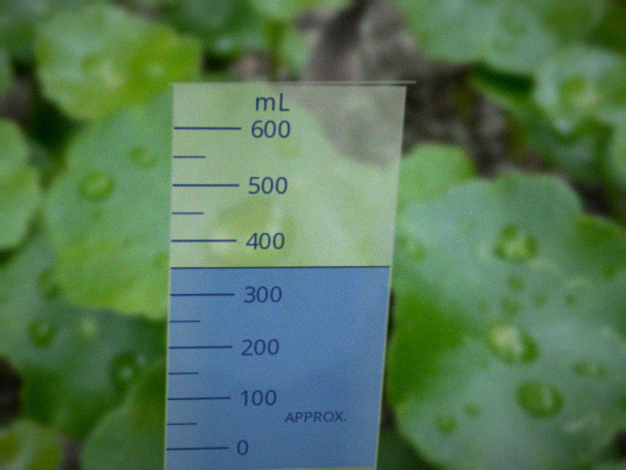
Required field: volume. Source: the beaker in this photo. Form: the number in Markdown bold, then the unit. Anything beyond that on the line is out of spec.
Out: **350** mL
